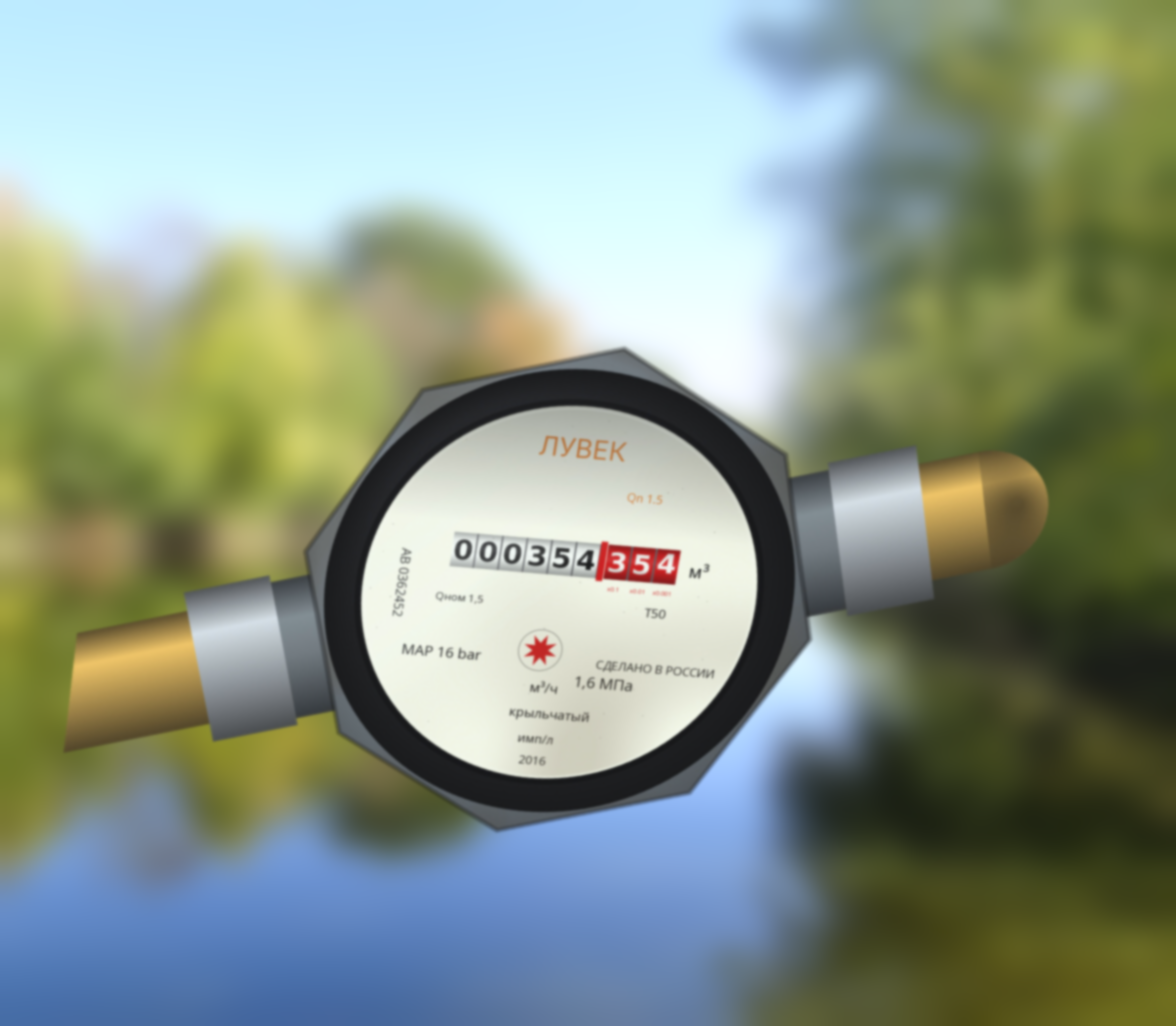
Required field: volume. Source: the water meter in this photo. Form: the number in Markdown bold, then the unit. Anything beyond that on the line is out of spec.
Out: **354.354** m³
